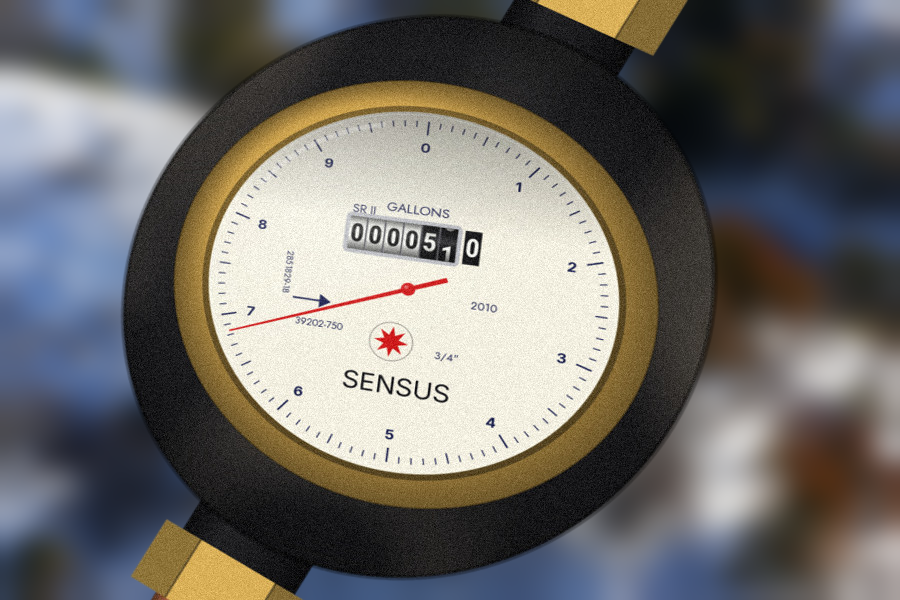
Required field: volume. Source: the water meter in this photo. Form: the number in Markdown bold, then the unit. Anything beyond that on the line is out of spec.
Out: **506.8** gal
